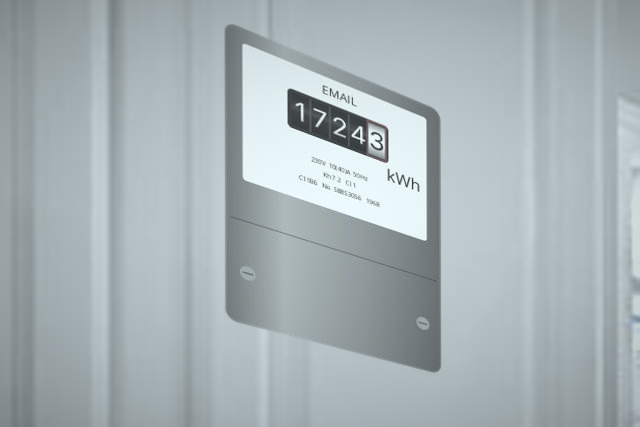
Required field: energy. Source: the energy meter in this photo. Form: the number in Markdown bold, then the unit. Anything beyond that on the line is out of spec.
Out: **1724.3** kWh
